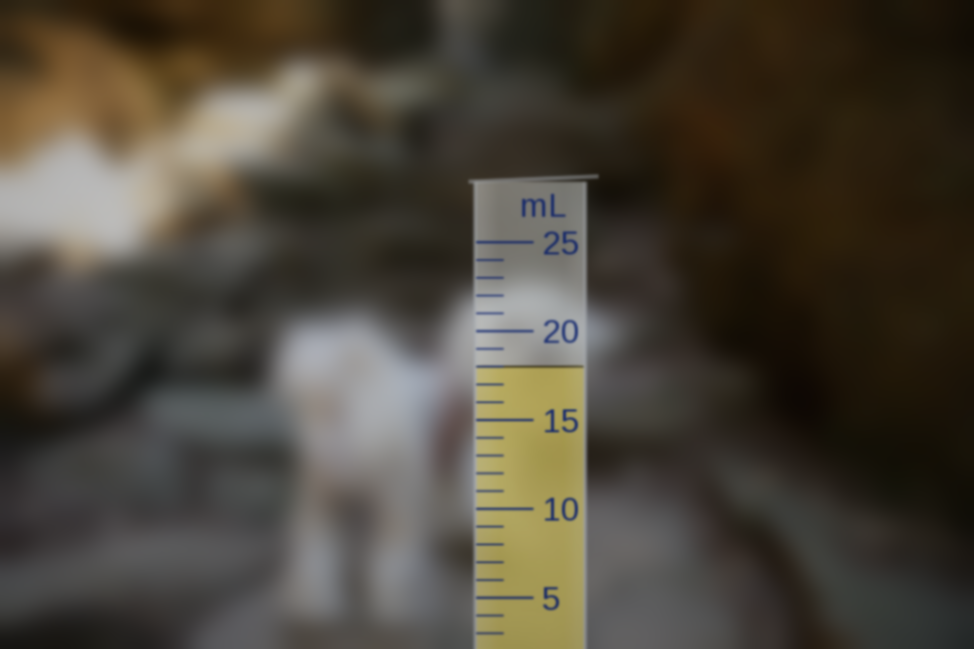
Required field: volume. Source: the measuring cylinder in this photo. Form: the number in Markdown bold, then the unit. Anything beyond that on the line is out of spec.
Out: **18** mL
